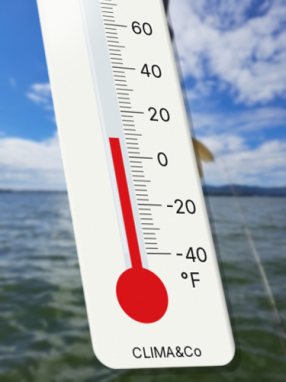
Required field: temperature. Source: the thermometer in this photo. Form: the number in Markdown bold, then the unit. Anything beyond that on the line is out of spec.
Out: **8** °F
